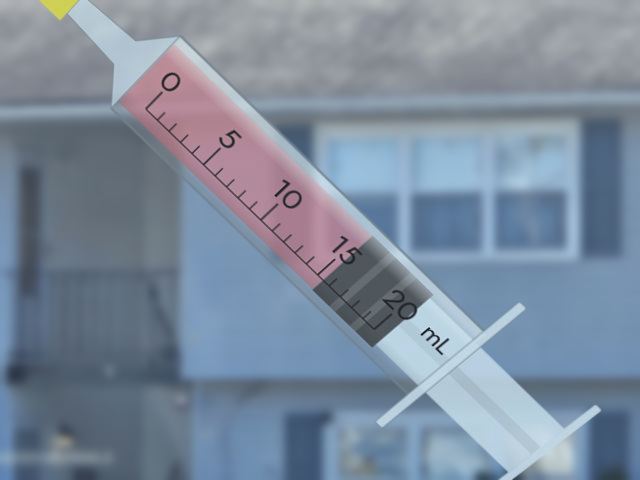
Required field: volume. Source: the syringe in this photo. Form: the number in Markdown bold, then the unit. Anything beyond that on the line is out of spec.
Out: **15.5** mL
